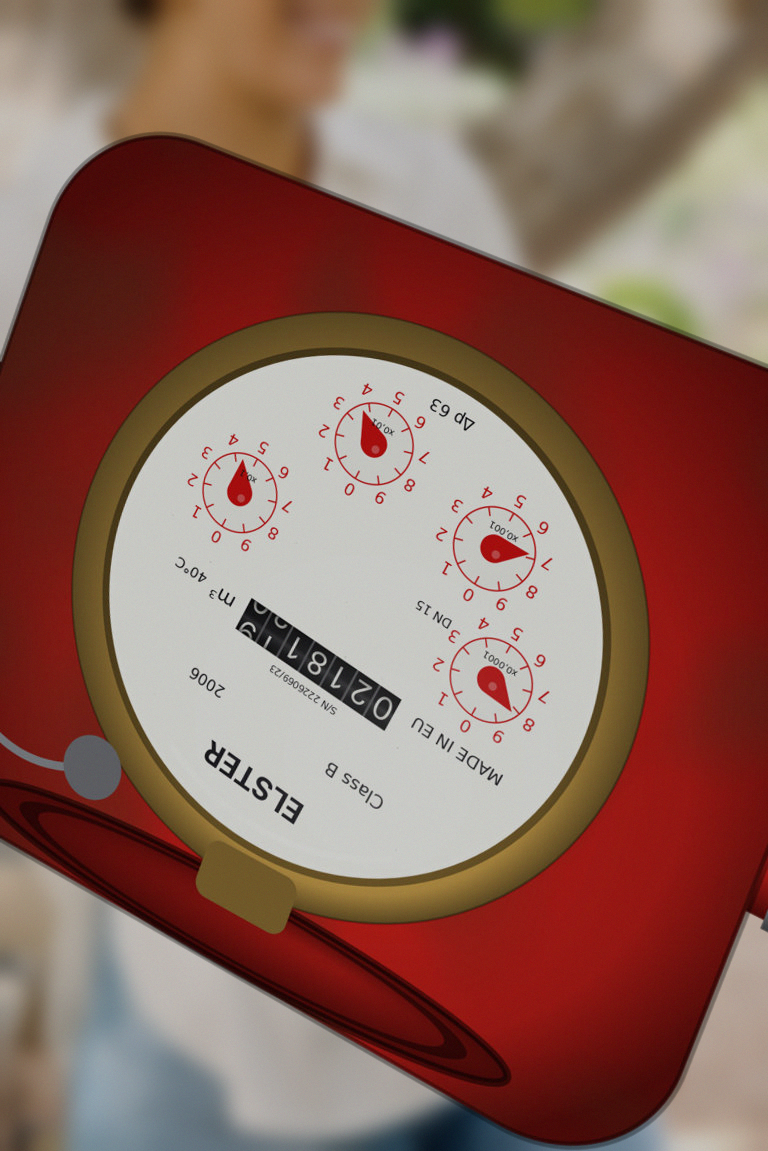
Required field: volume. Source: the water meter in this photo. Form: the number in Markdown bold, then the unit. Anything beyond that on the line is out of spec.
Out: **218119.4368** m³
